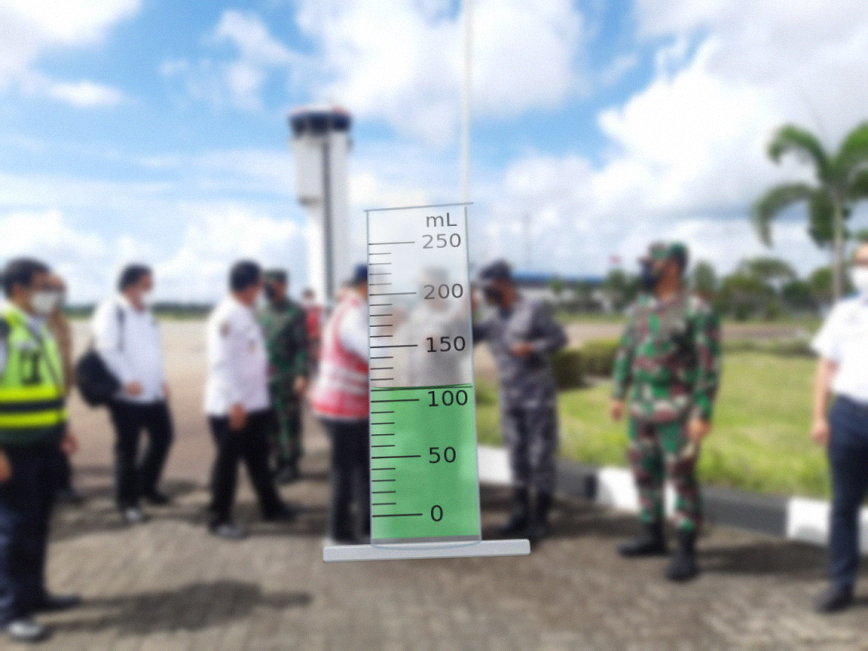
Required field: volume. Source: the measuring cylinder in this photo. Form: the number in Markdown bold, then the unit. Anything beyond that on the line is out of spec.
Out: **110** mL
